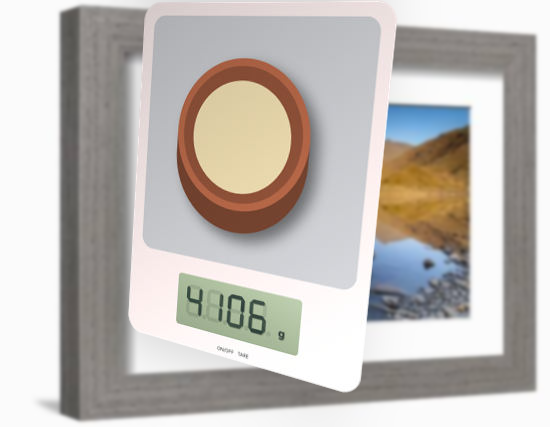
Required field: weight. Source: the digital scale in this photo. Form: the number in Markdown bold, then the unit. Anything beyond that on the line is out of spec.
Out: **4106** g
